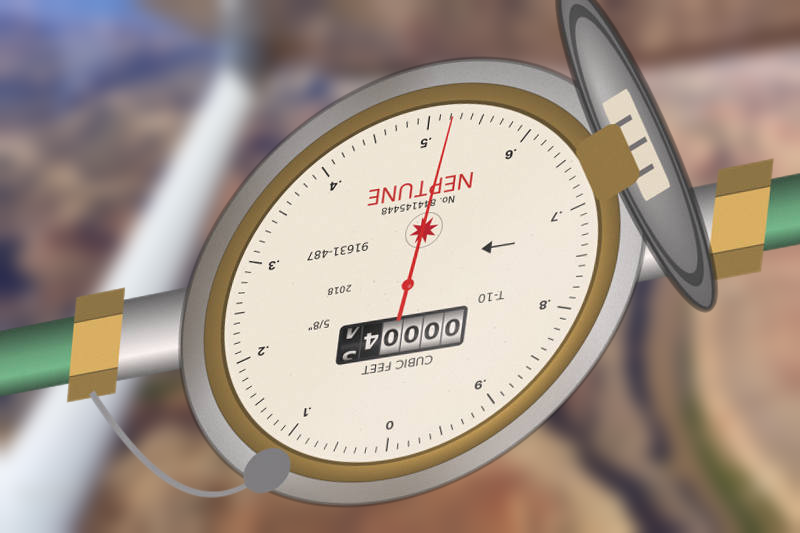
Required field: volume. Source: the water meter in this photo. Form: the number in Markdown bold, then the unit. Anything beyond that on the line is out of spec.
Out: **43.52** ft³
